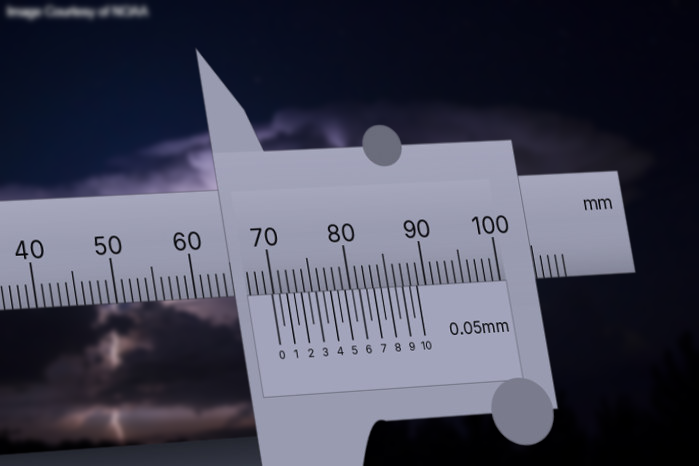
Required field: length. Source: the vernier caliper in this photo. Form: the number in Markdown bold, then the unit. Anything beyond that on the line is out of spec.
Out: **69.8** mm
